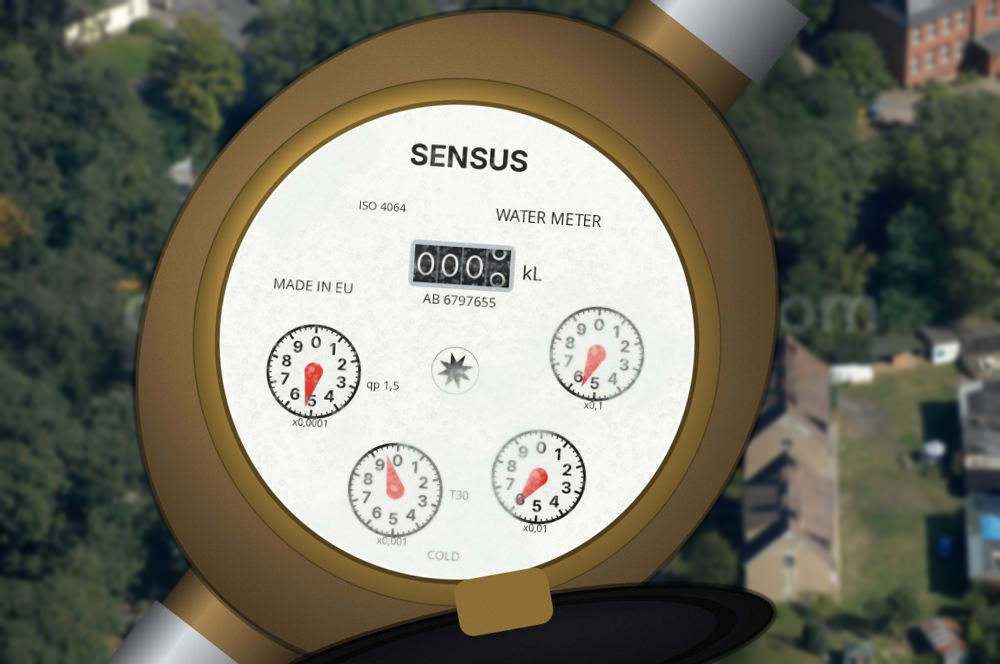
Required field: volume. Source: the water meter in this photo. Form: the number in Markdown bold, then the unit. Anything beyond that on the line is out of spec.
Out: **8.5595** kL
